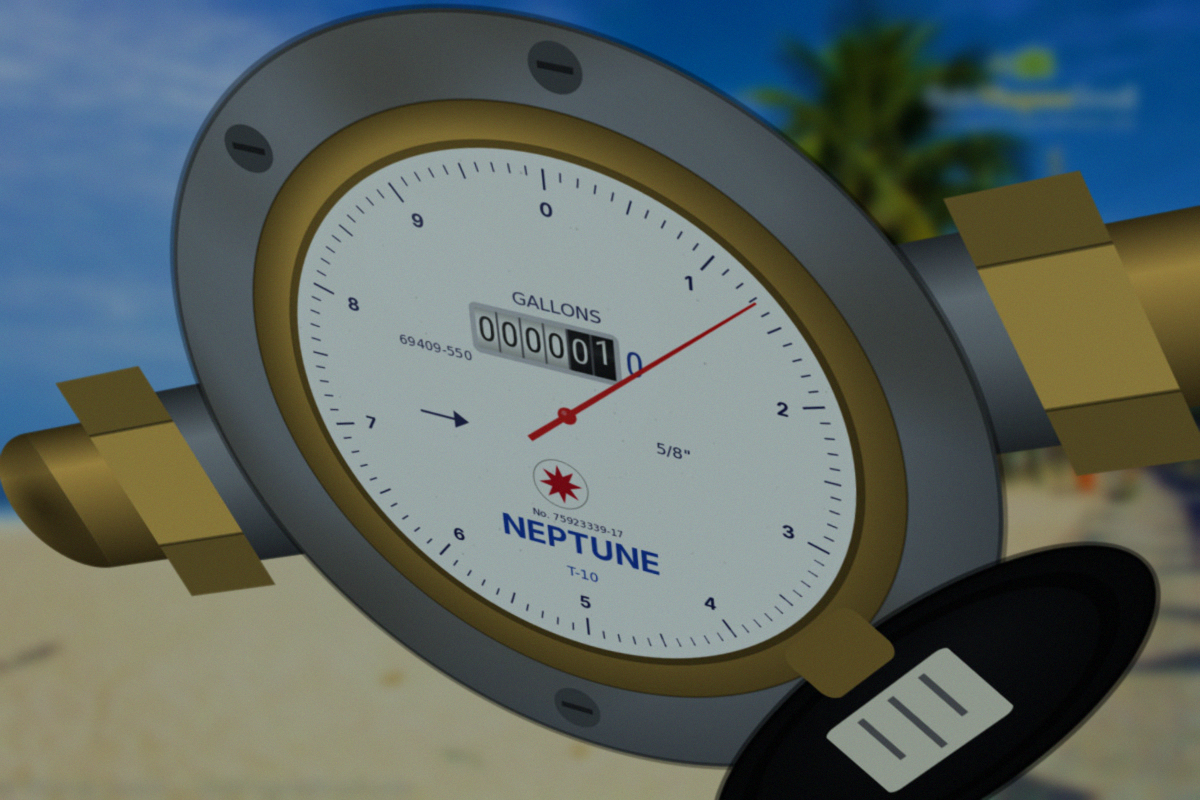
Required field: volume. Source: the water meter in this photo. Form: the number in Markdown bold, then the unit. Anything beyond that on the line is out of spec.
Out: **11.3** gal
